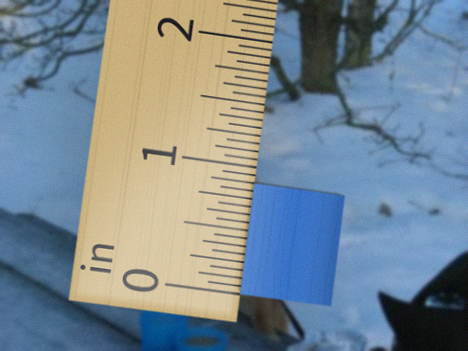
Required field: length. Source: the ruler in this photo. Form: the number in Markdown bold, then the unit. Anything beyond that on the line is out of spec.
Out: **0.875** in
